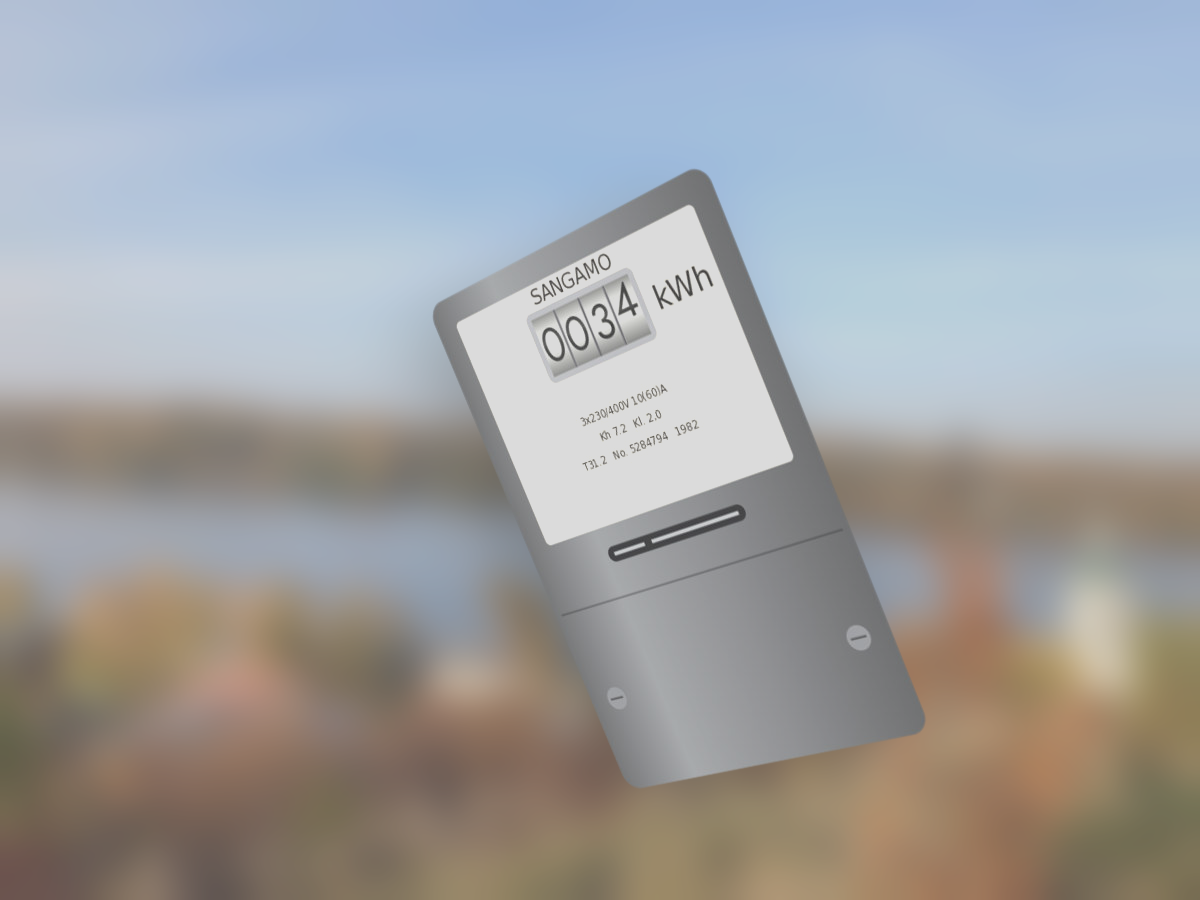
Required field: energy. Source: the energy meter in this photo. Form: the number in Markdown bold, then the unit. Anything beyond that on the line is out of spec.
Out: **34** kWh
